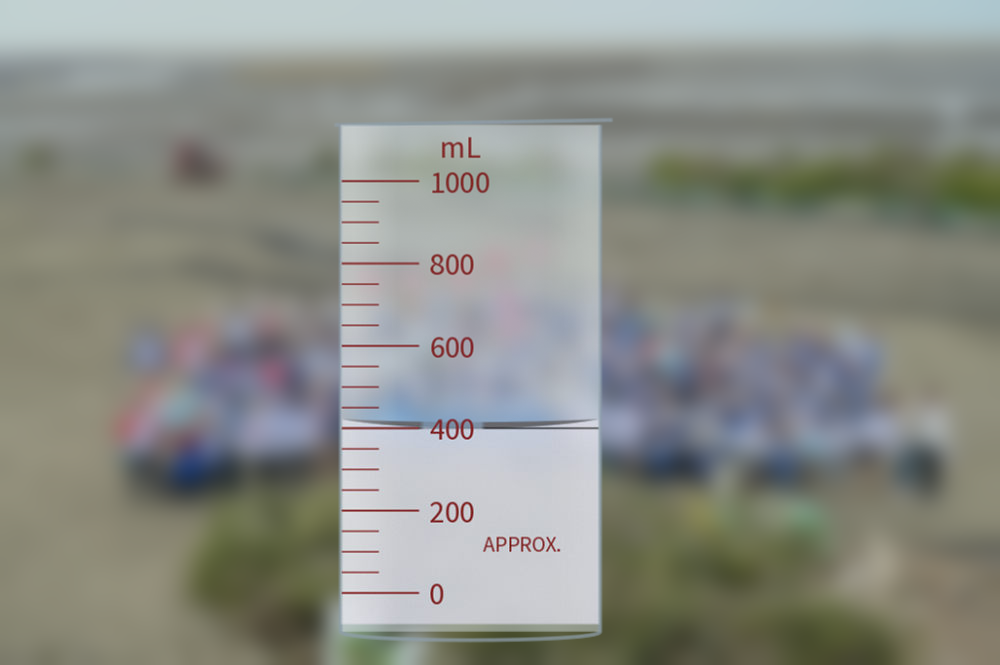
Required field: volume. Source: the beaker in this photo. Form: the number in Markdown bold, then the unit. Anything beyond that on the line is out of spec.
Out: **400** mL
